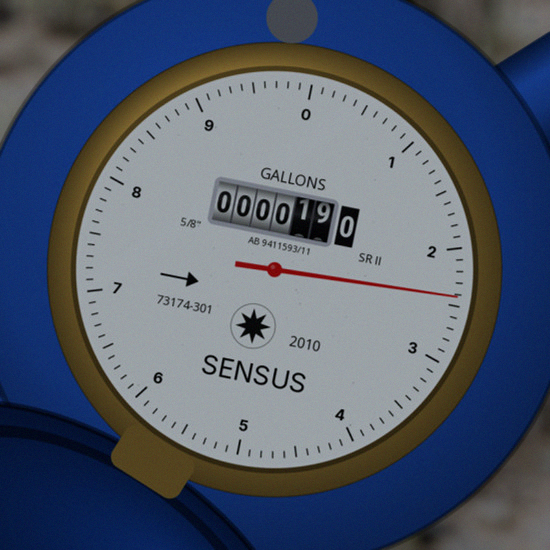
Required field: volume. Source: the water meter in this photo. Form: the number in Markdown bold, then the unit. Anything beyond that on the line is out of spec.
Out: **192.4** gal
